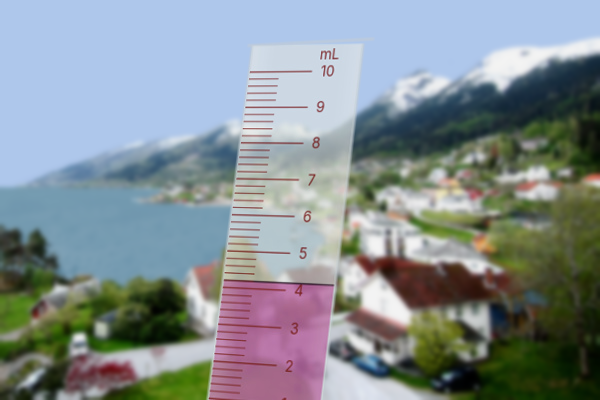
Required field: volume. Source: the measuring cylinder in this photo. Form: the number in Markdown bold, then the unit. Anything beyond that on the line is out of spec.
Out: **4.2** mL
